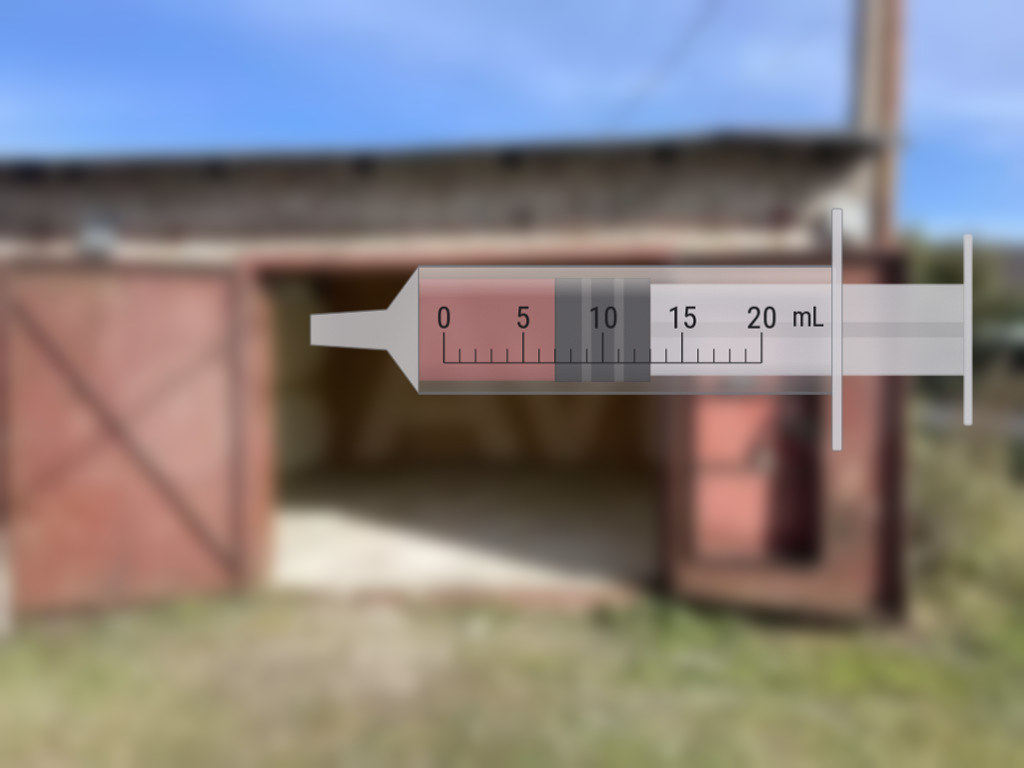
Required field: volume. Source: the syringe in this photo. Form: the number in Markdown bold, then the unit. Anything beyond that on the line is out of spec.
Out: **7** mL
